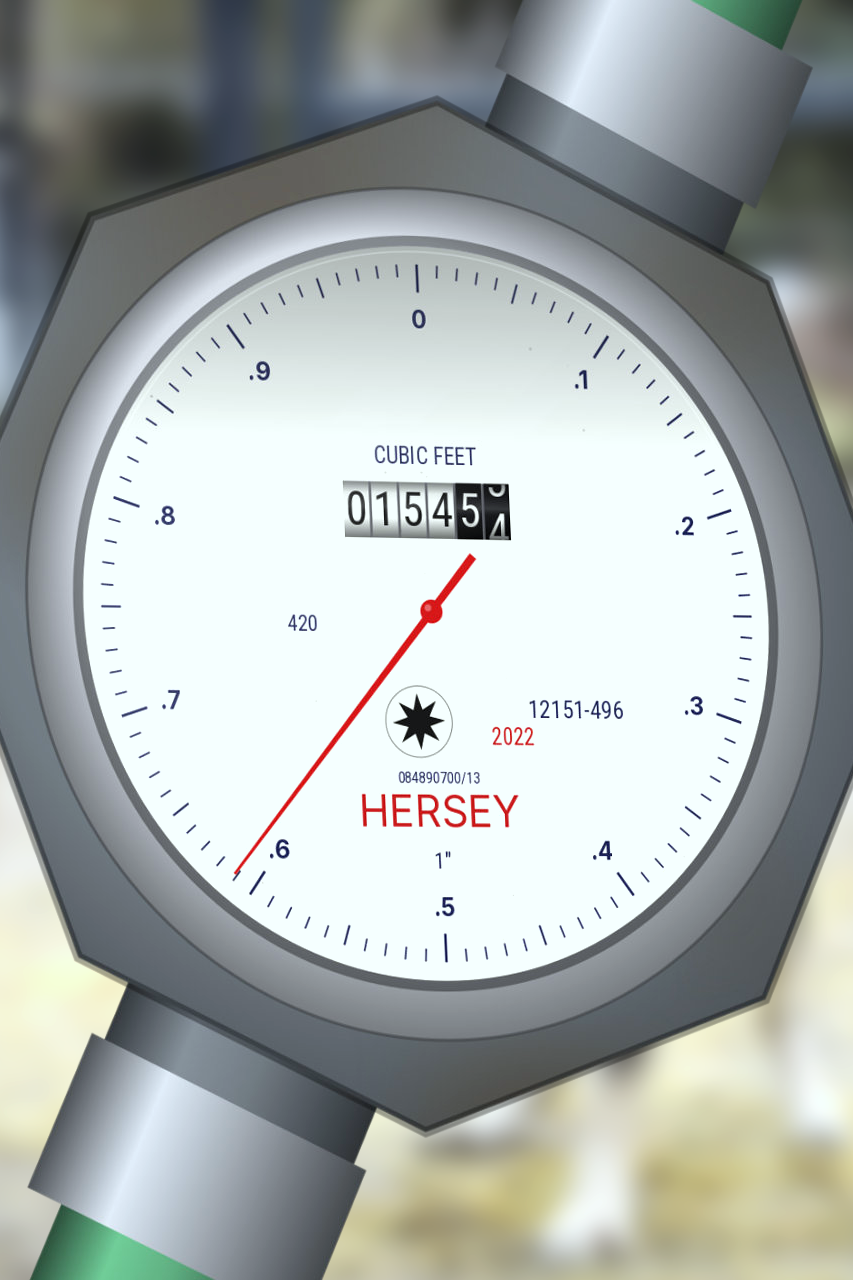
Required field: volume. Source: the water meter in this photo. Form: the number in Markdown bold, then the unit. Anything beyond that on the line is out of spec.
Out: **15453.61** ft³
